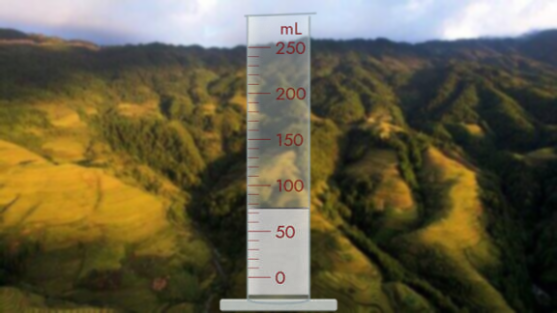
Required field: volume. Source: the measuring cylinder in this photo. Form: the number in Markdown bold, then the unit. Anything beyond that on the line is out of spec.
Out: **75** mL
